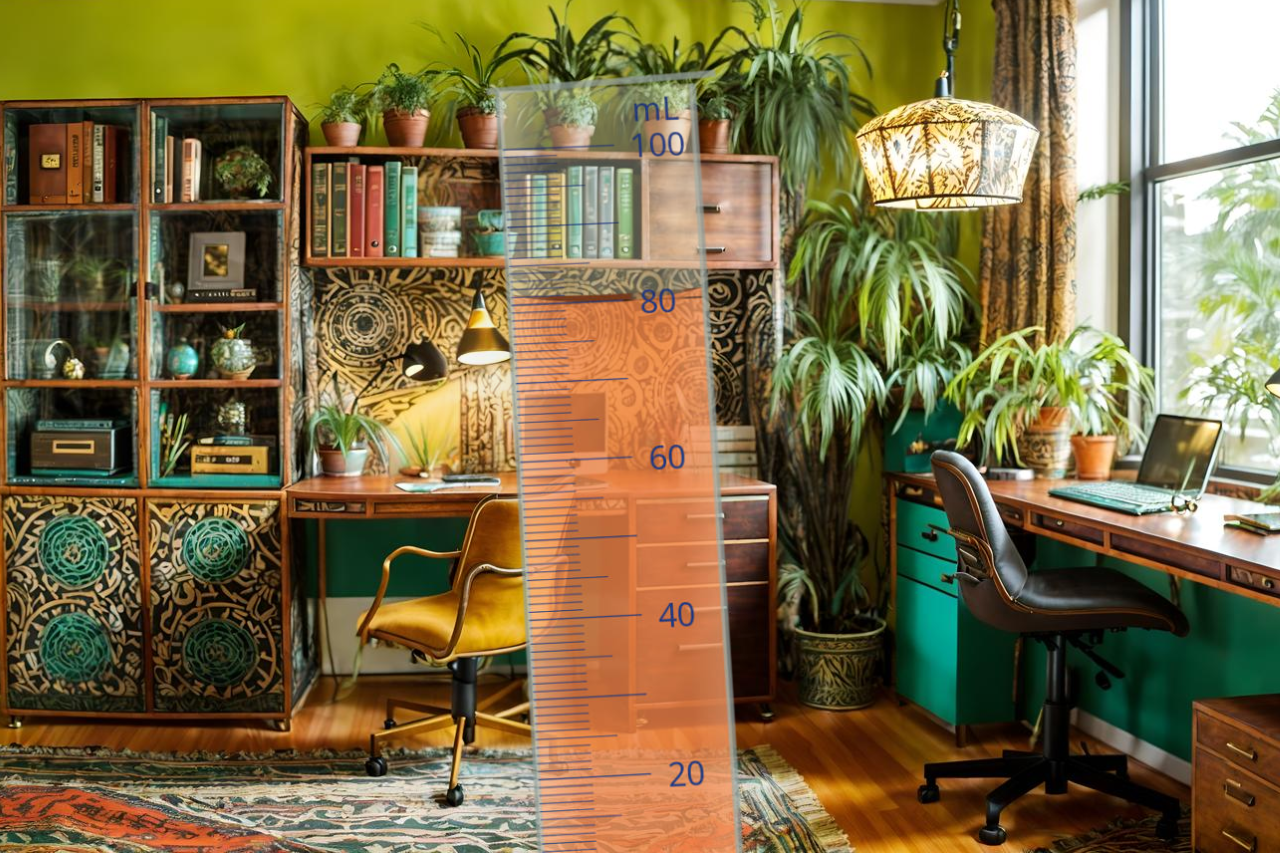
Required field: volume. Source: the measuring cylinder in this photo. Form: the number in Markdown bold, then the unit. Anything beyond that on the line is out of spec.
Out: **80** mL
